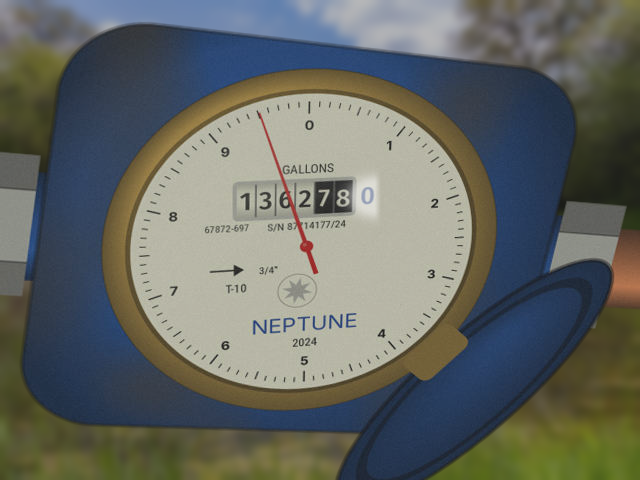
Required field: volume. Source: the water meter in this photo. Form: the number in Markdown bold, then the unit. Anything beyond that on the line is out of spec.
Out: **1362779.5** gal
